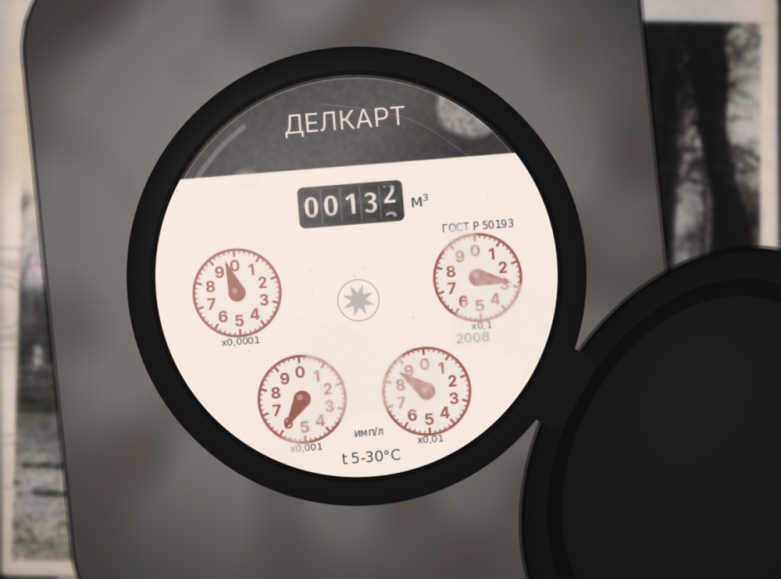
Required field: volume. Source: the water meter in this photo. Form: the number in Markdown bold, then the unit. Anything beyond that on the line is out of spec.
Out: **132.2859** m³
